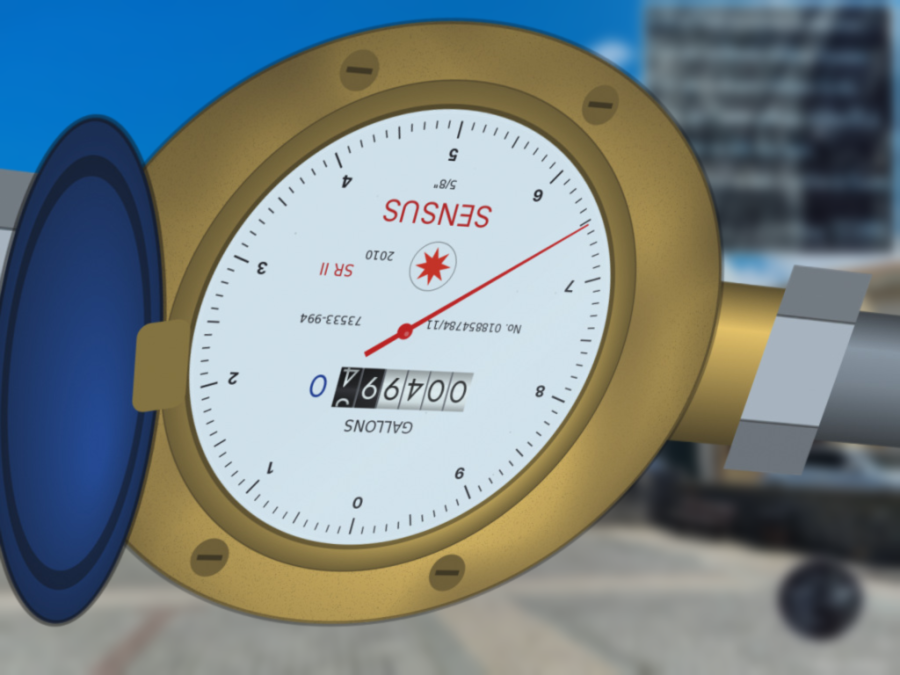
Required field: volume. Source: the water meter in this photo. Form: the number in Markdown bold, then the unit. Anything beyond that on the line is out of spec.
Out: **49936.5** gal
